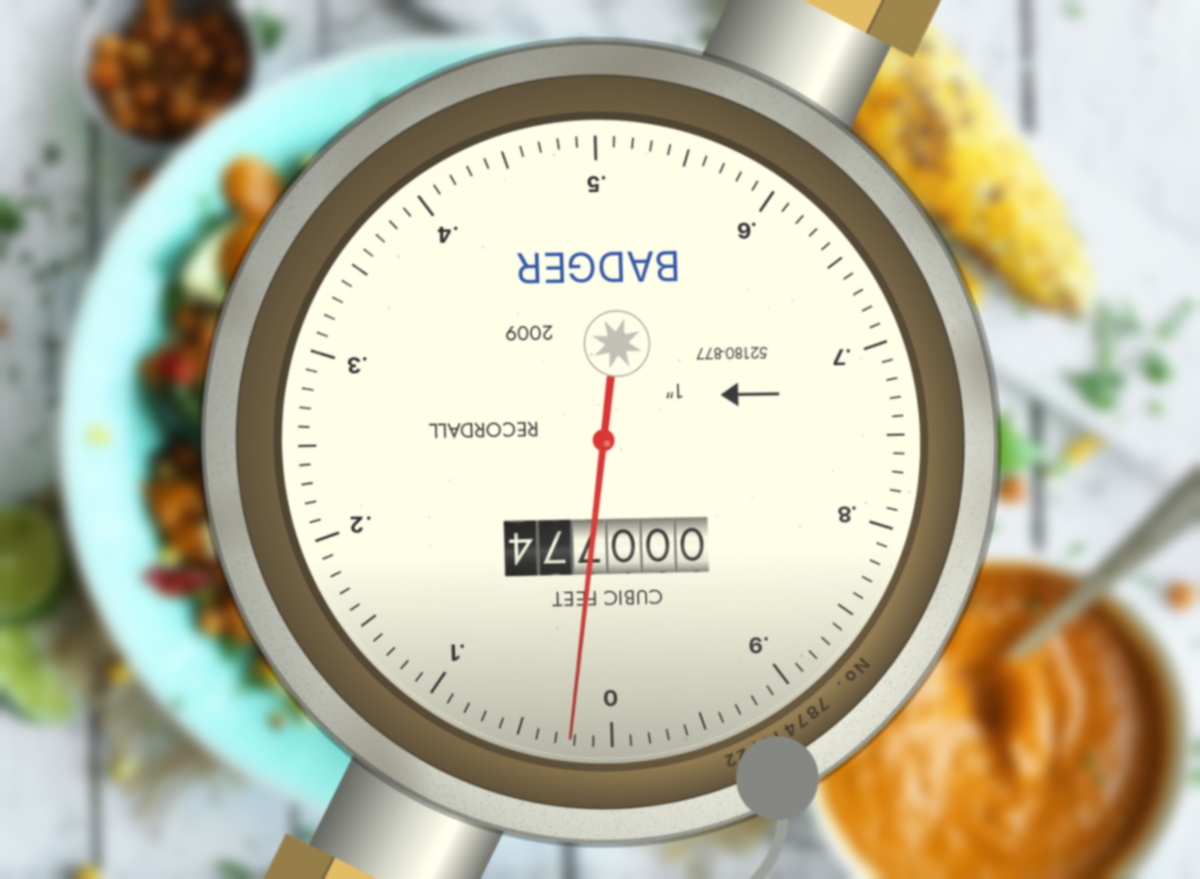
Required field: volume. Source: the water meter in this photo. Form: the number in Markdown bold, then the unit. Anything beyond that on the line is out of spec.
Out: **774.02** ft³
